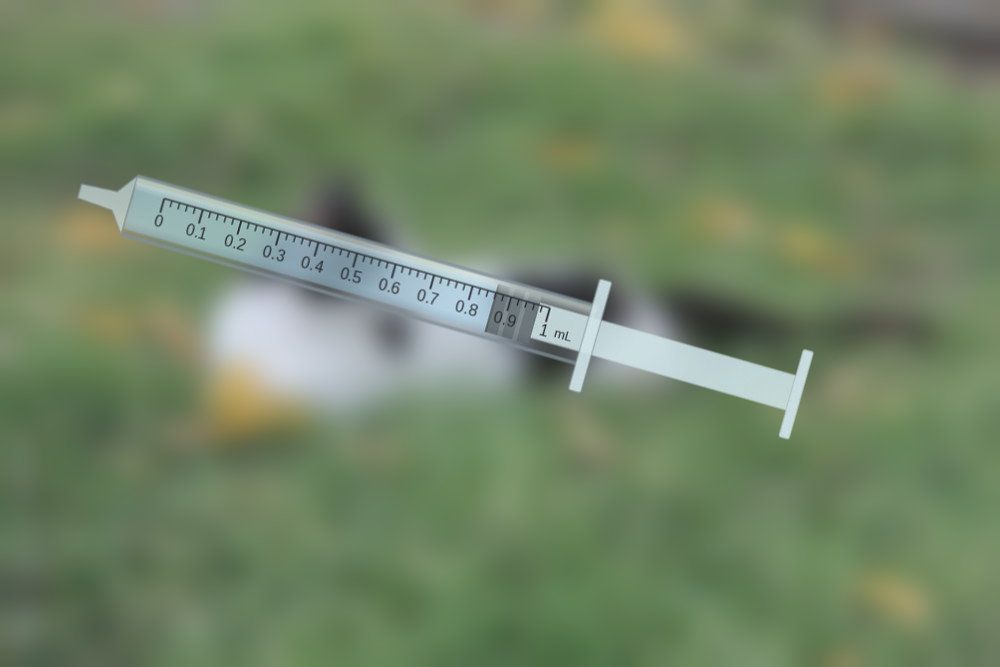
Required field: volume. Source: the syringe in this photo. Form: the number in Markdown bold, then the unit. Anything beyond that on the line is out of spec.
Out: **0.86** mL
